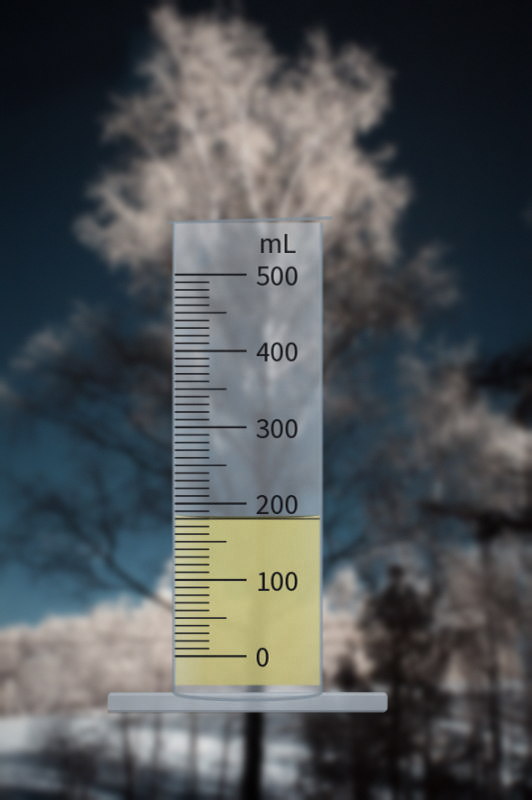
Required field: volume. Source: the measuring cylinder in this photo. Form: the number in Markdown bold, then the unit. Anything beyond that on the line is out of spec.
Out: **180** mL
